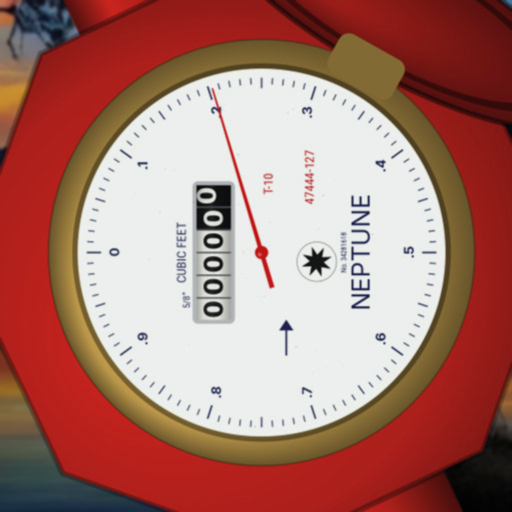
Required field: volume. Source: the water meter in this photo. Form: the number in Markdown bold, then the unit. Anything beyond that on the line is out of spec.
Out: **0.20** ft³
